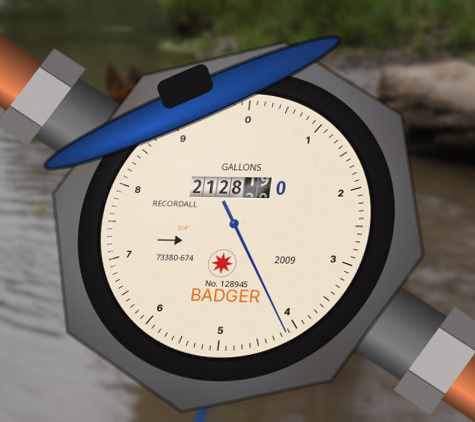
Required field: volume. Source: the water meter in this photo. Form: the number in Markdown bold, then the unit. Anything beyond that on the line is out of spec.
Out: **2128194.1** gal
